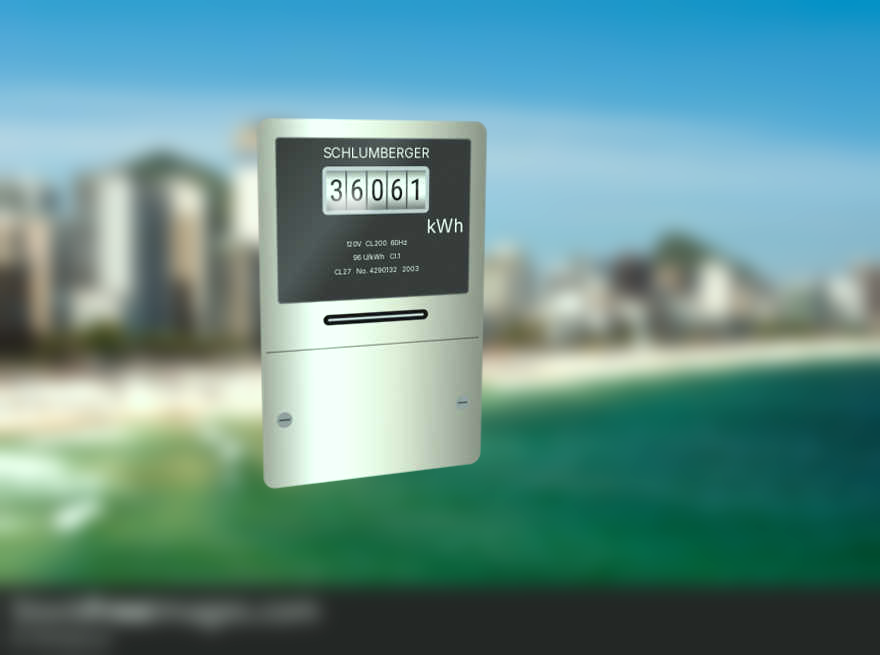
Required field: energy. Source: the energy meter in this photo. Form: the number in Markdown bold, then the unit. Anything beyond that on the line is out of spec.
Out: **36061** kWh
